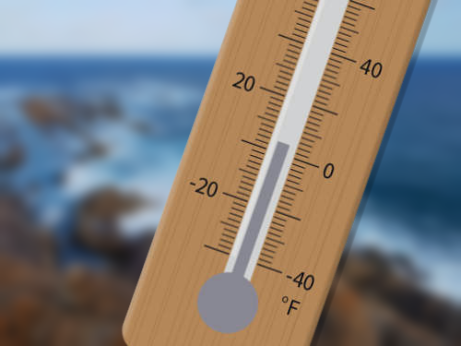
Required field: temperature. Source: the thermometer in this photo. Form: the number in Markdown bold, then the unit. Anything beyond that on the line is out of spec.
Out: **4** °F
